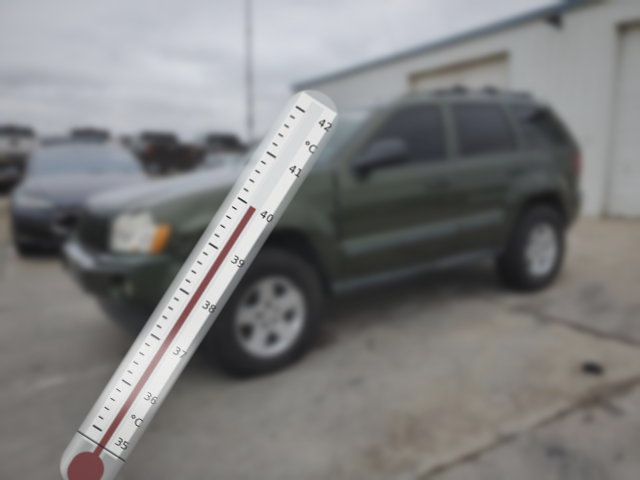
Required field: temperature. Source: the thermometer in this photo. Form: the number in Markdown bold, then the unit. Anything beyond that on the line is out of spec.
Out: **40** °C
